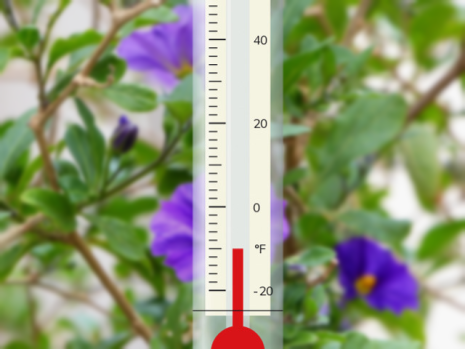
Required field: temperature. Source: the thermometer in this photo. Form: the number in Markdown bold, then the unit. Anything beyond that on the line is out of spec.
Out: **-10** °F
